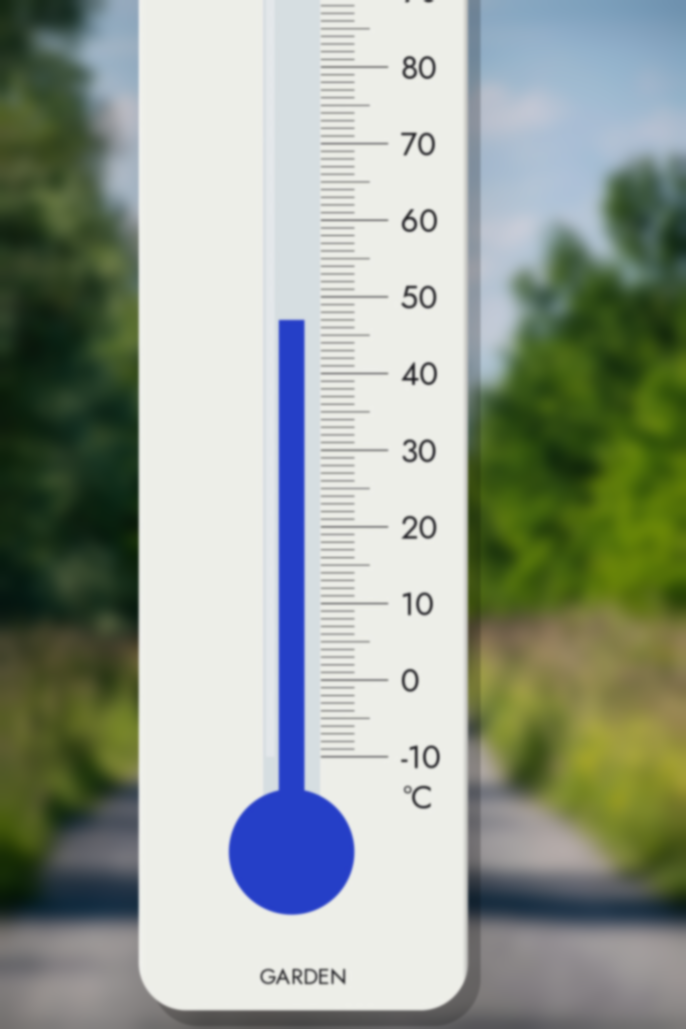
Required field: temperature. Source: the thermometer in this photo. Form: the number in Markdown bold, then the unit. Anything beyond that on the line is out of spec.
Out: **47** °C
